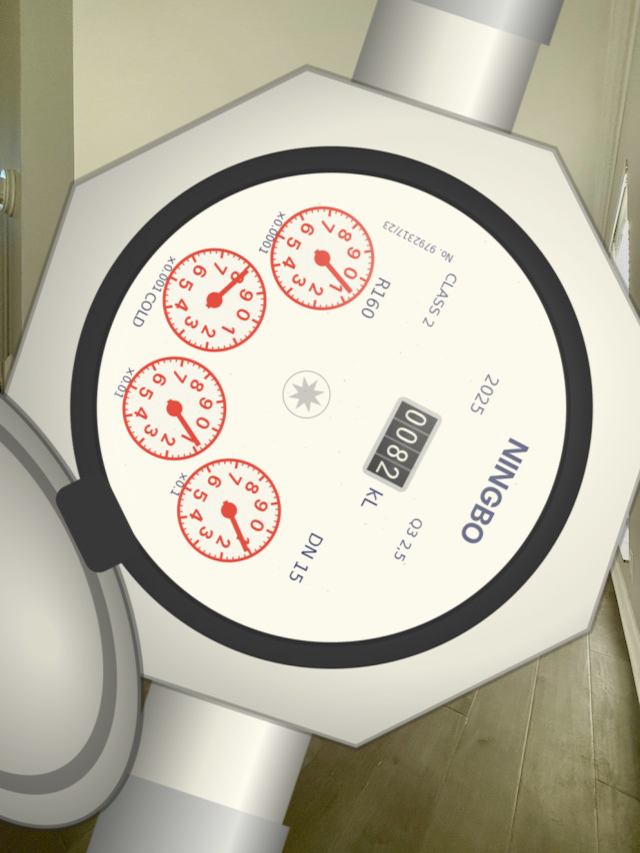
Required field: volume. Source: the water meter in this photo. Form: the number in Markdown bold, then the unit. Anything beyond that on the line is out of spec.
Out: **82.1080** kL
